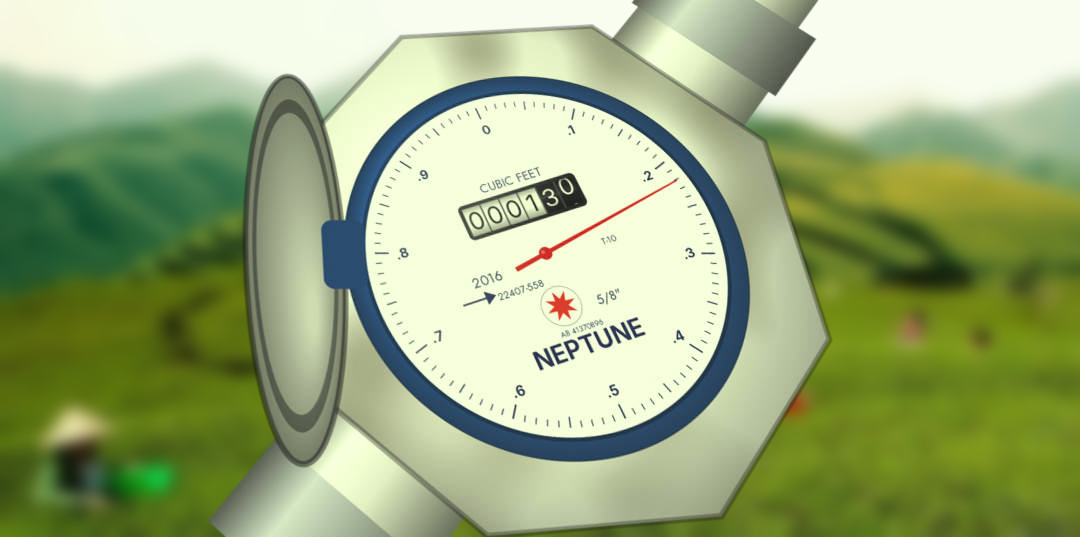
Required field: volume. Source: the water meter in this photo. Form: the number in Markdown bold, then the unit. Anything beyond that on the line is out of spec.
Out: **130.22** ft³
